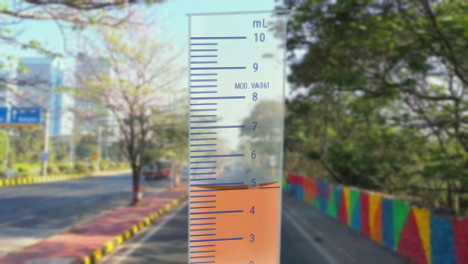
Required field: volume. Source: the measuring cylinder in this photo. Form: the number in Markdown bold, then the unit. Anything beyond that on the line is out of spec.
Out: **4.8** mL
